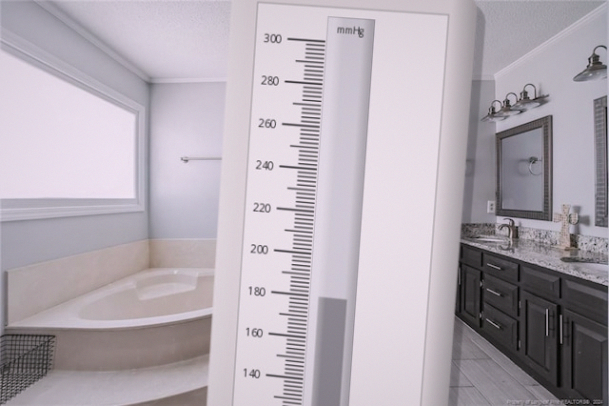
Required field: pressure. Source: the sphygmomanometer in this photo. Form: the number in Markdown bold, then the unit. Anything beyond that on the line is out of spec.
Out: **180** mmHg
